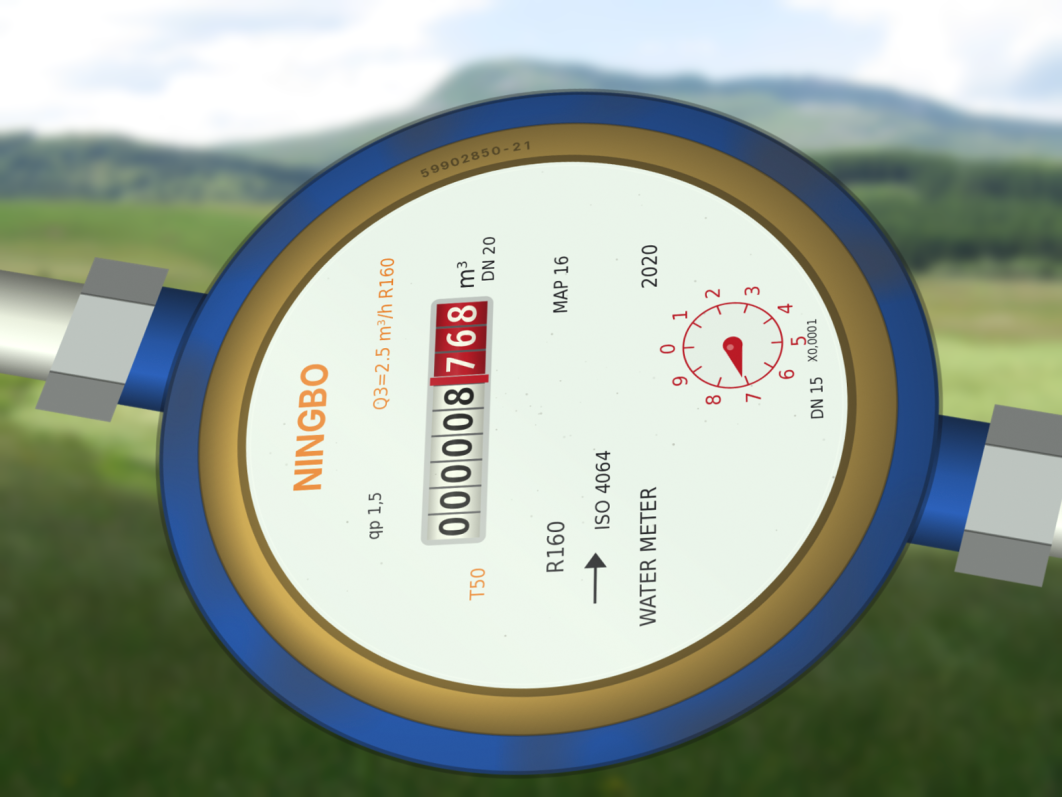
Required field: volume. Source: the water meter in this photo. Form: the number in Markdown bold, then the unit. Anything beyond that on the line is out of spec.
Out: **8.7687** m³
